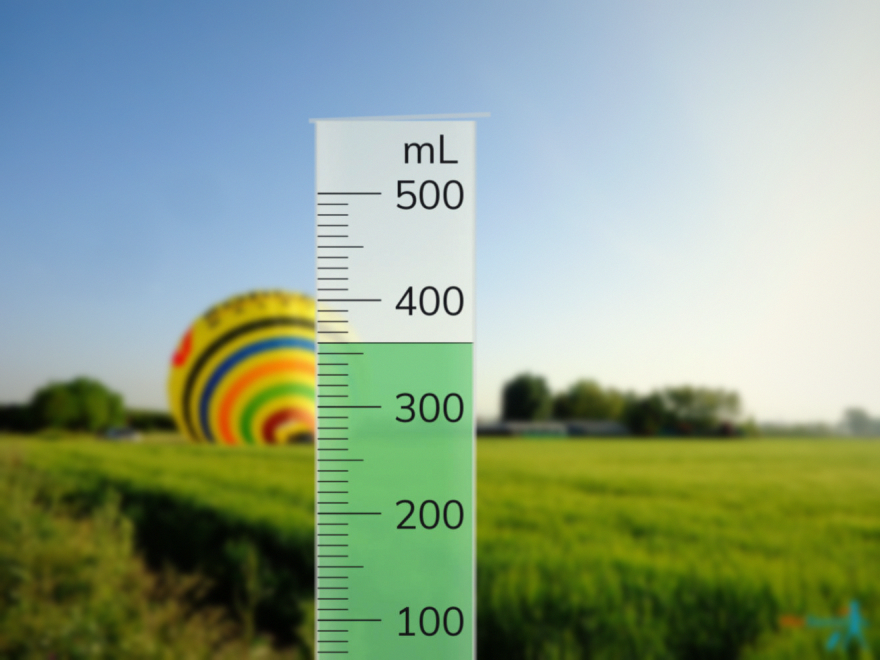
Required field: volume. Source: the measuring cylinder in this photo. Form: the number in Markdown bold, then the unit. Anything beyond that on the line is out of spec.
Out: **360** mL
